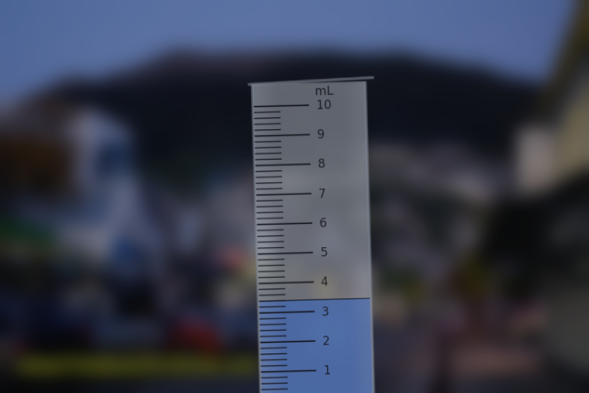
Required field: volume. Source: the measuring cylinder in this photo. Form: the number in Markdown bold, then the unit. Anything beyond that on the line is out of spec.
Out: **3.4** mL
